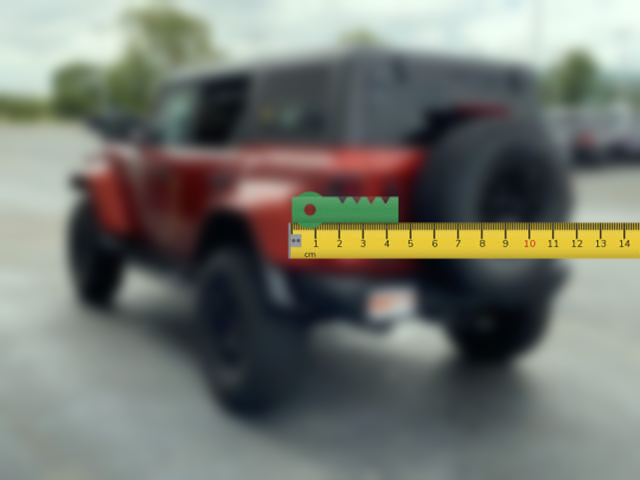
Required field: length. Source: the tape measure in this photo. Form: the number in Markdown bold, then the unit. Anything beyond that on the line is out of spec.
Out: **4.5** cm
